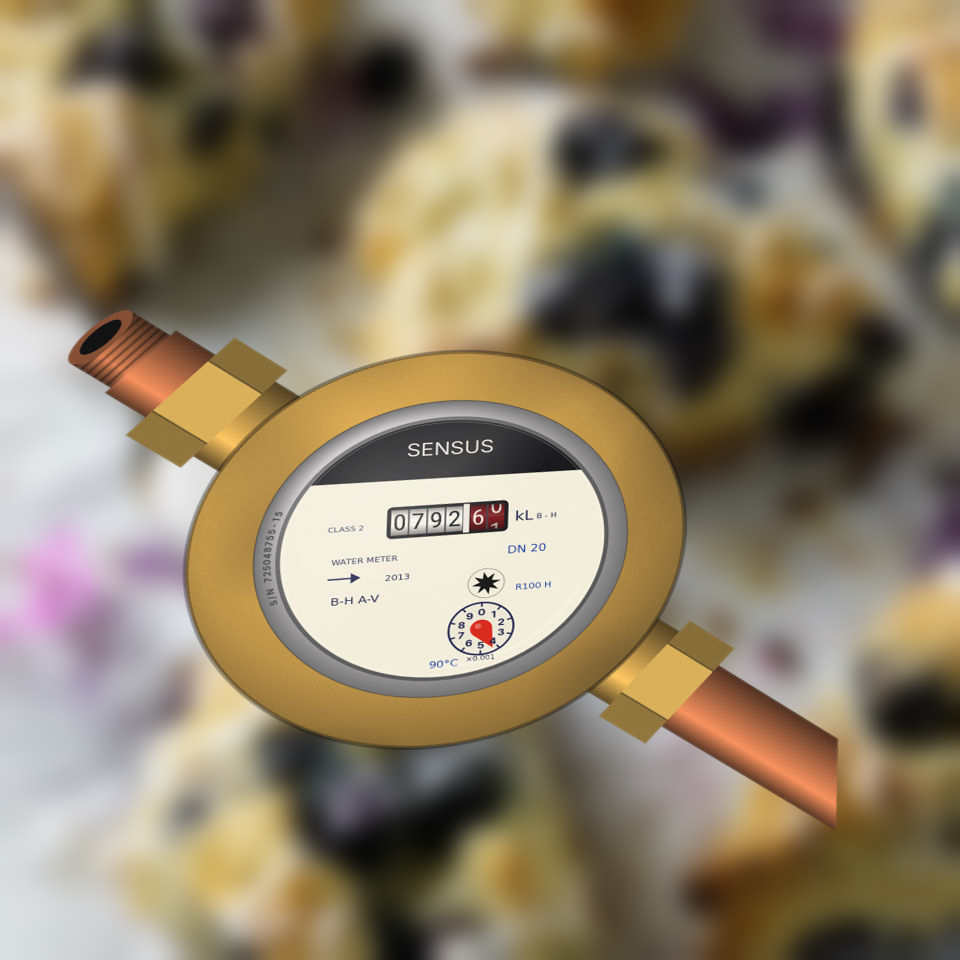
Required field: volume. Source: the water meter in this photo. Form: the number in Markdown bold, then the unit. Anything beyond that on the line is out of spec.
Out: **792.604** kL
